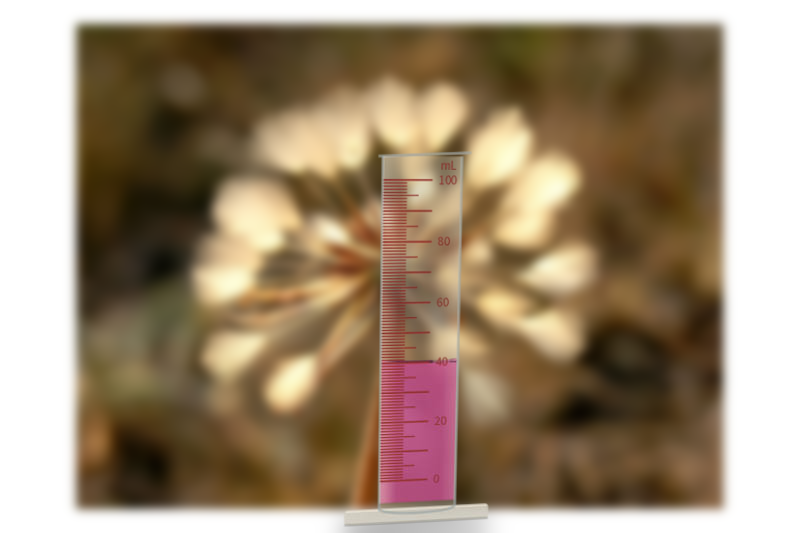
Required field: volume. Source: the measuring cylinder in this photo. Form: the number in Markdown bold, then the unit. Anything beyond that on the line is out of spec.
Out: **40** mL
